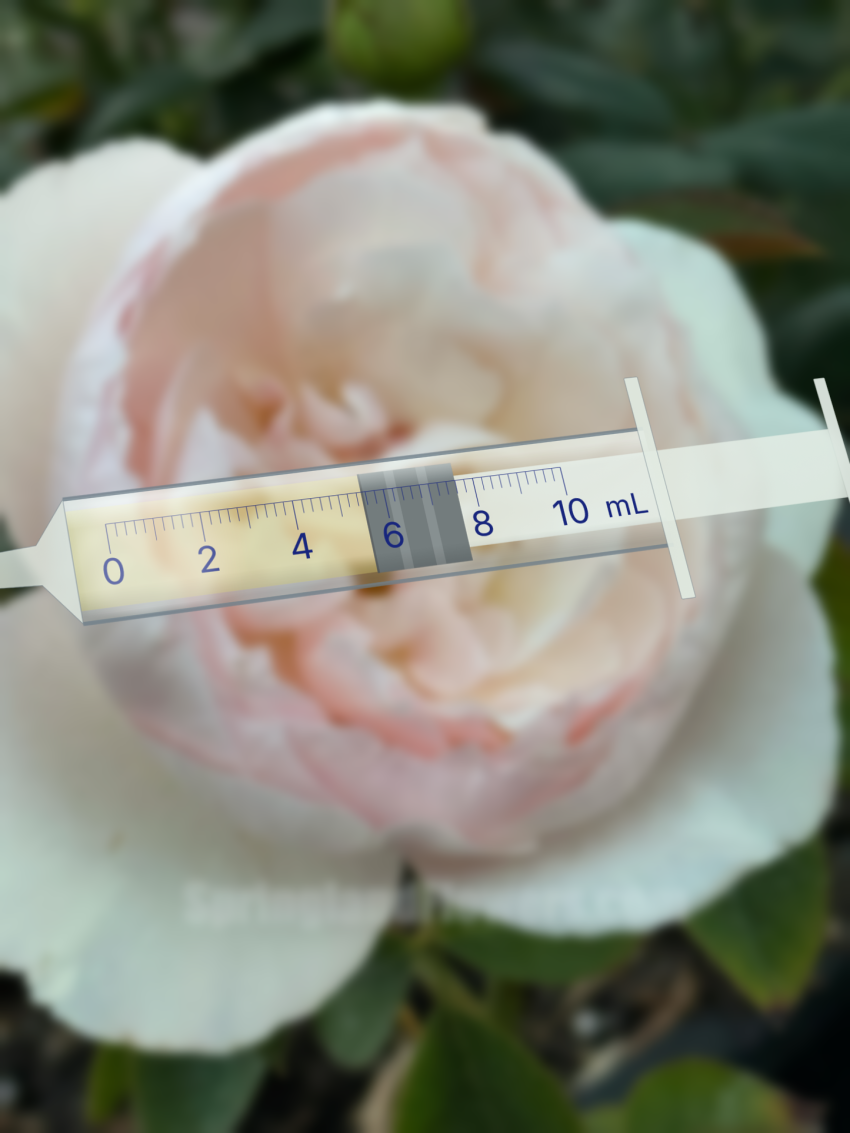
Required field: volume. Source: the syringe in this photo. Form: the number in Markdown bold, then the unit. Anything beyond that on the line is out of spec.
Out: **5.5** mL
